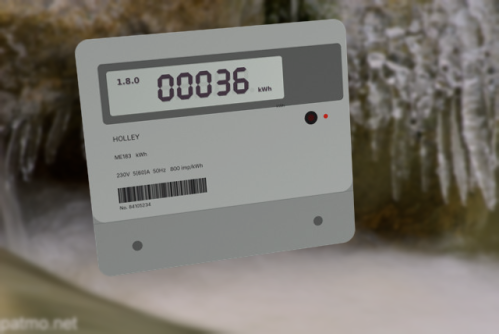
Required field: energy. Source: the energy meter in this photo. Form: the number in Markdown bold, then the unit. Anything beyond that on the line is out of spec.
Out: **36** kWh
